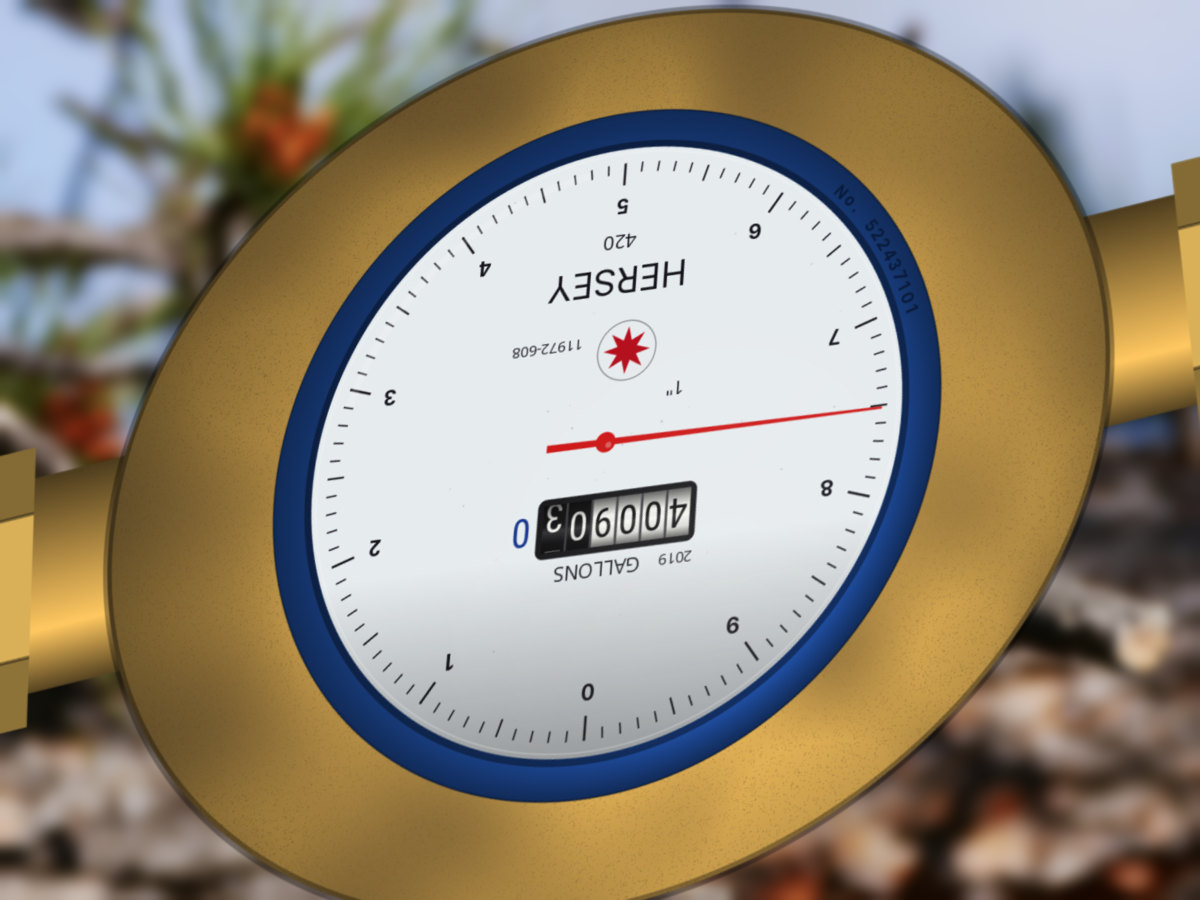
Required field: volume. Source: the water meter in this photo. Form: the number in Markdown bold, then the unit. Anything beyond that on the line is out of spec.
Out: **4009027.5** gal
